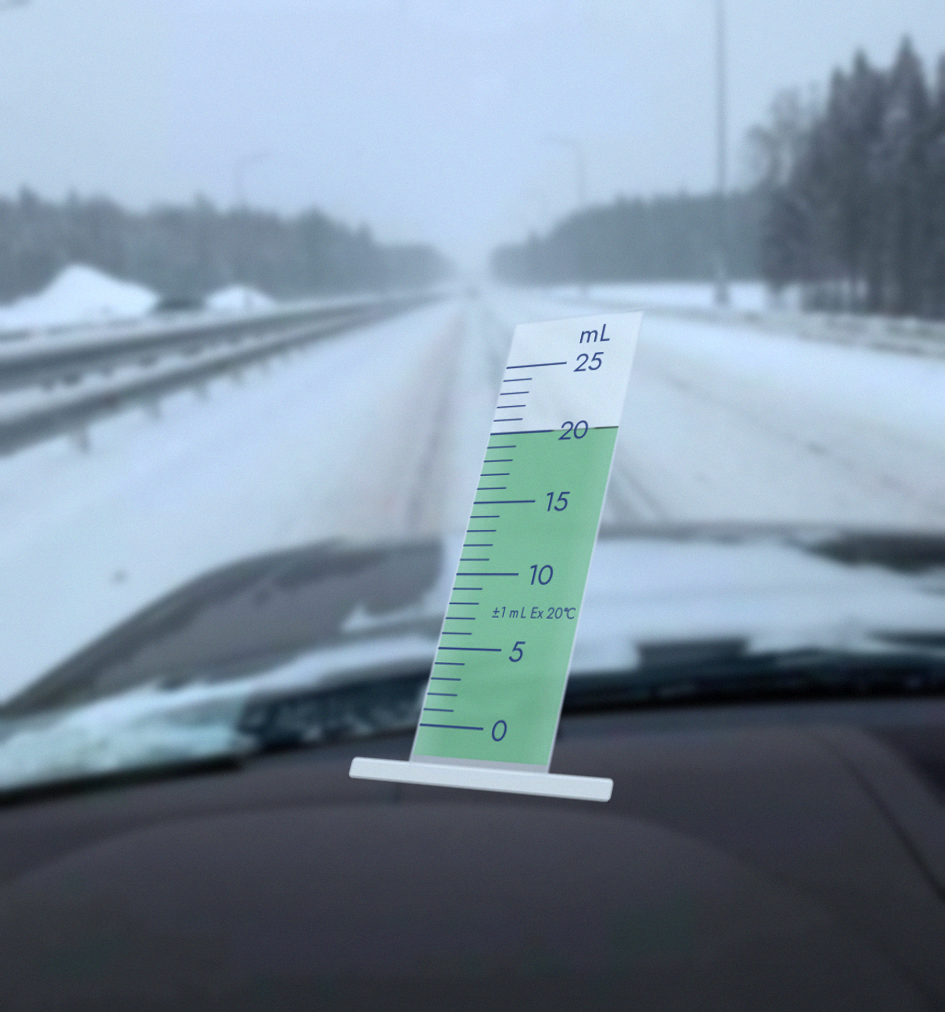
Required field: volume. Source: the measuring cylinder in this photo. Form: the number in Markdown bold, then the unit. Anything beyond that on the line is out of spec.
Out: **20** mL
